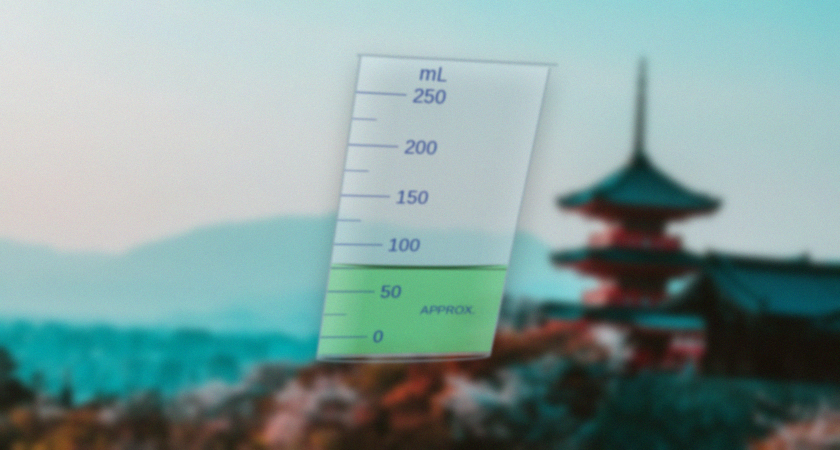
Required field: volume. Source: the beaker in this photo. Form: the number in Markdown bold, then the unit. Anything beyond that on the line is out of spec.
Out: **75** mL
